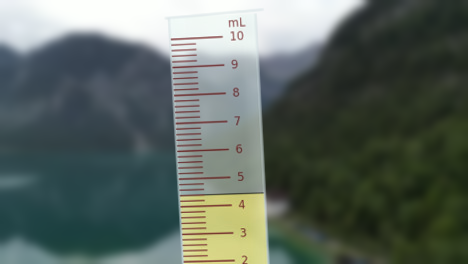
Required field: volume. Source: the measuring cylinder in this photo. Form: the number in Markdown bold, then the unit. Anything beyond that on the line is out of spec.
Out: **4.4** mL
